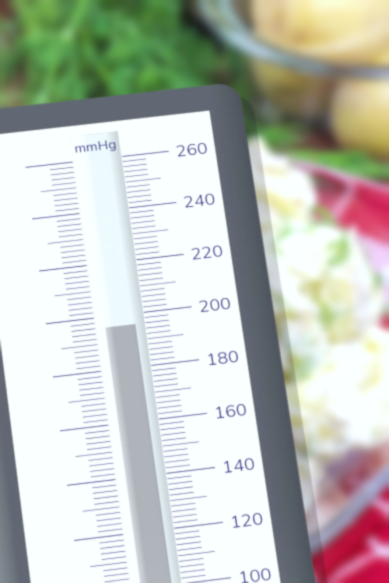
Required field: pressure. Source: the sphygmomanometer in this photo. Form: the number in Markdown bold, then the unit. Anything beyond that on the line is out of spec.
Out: **196** mmHg
